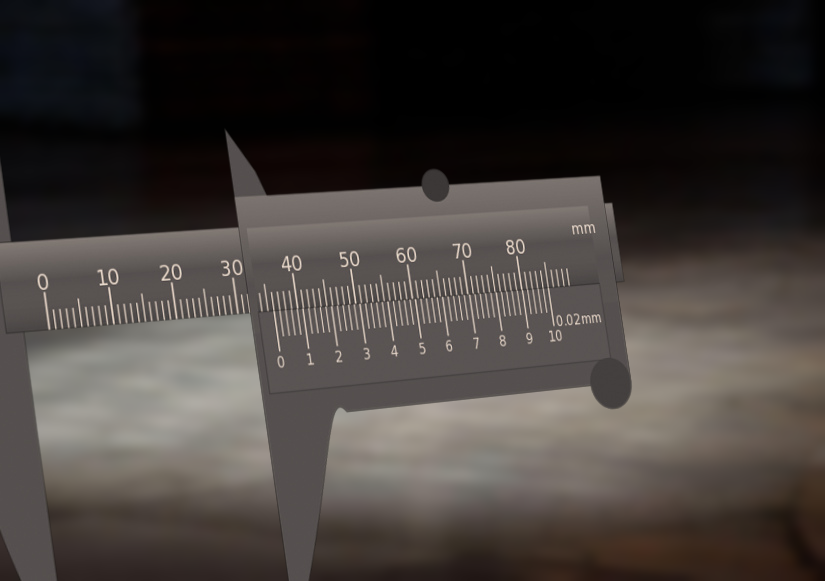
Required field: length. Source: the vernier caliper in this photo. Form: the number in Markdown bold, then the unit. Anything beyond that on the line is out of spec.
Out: **36.0** mm
